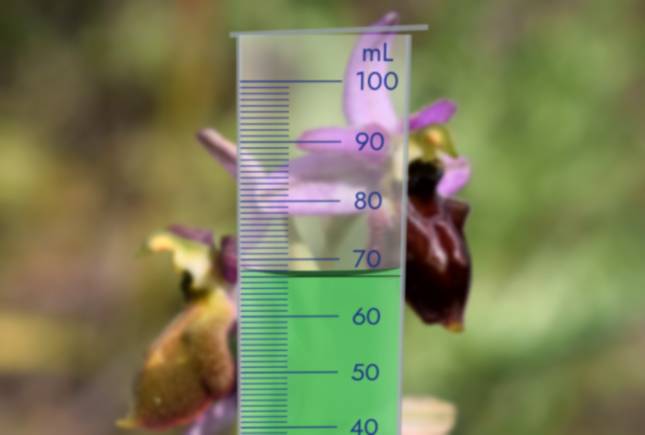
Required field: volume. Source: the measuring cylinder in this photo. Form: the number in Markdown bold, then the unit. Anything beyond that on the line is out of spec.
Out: **67** mL
